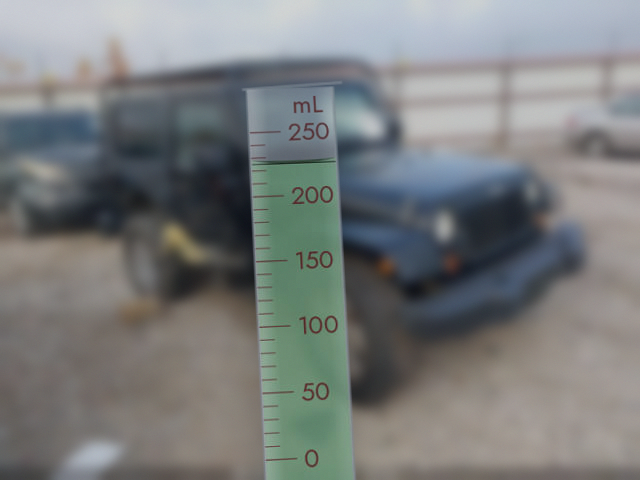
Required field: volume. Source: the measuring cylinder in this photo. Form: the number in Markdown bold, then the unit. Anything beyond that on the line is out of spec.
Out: **225** mL
